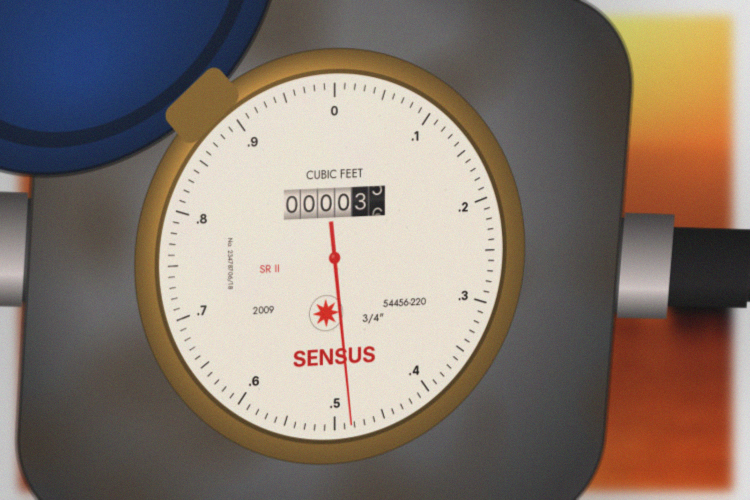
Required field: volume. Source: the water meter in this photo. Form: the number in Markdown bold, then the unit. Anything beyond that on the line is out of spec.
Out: **35.48** ft³
